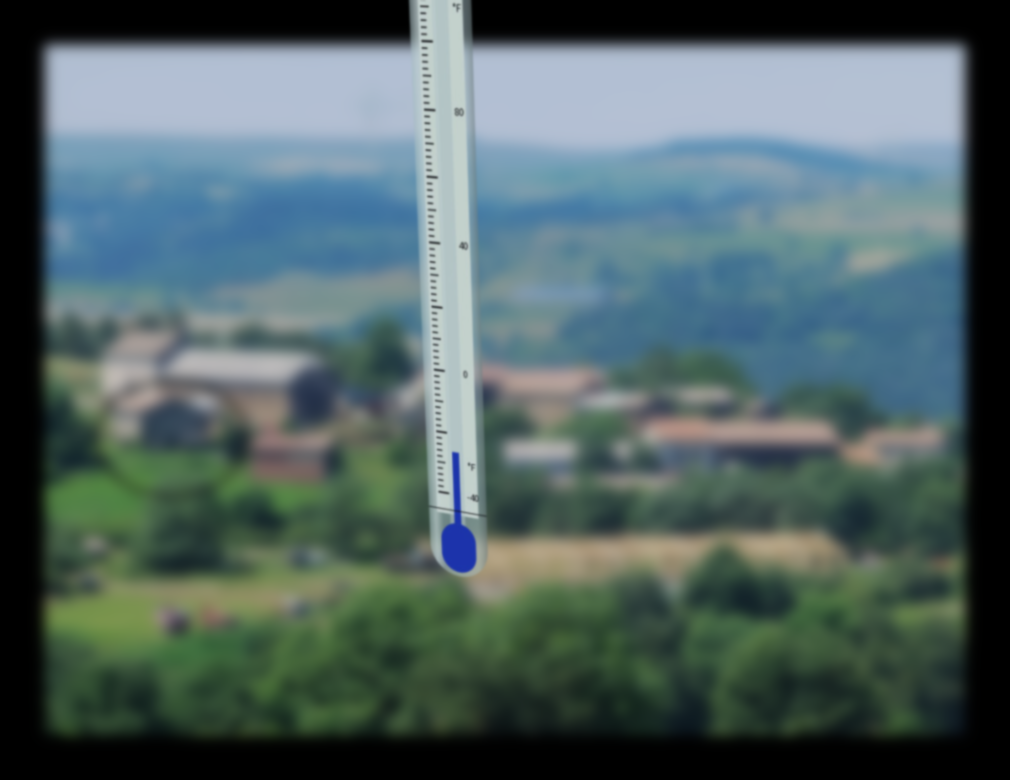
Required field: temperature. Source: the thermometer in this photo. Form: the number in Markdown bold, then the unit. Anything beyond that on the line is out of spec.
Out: **-26** °F
